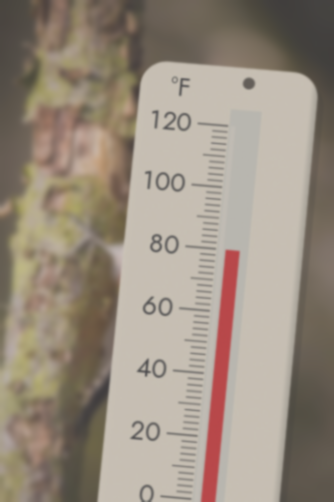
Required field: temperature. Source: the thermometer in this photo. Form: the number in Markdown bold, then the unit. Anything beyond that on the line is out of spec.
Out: **80** °F
